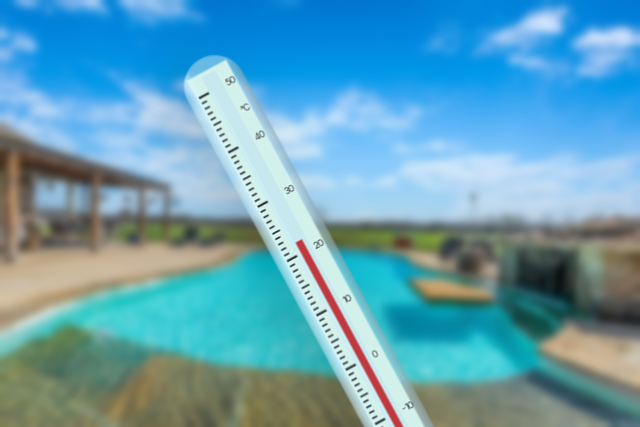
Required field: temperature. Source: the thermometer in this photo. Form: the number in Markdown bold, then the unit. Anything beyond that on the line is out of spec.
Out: **22** °C
